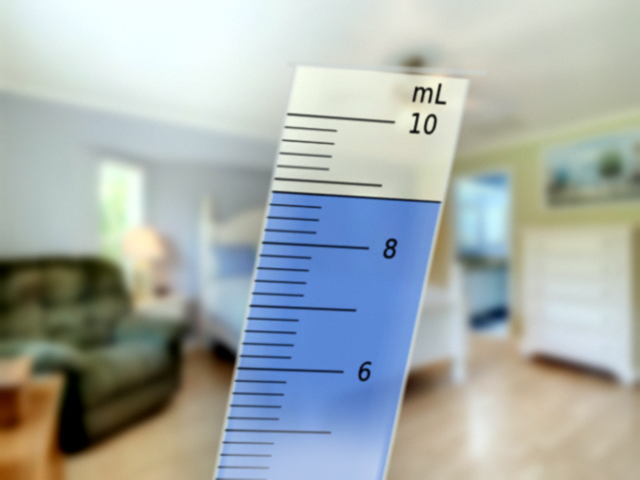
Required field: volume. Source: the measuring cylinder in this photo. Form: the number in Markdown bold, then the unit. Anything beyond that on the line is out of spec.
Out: **8.8** mL
